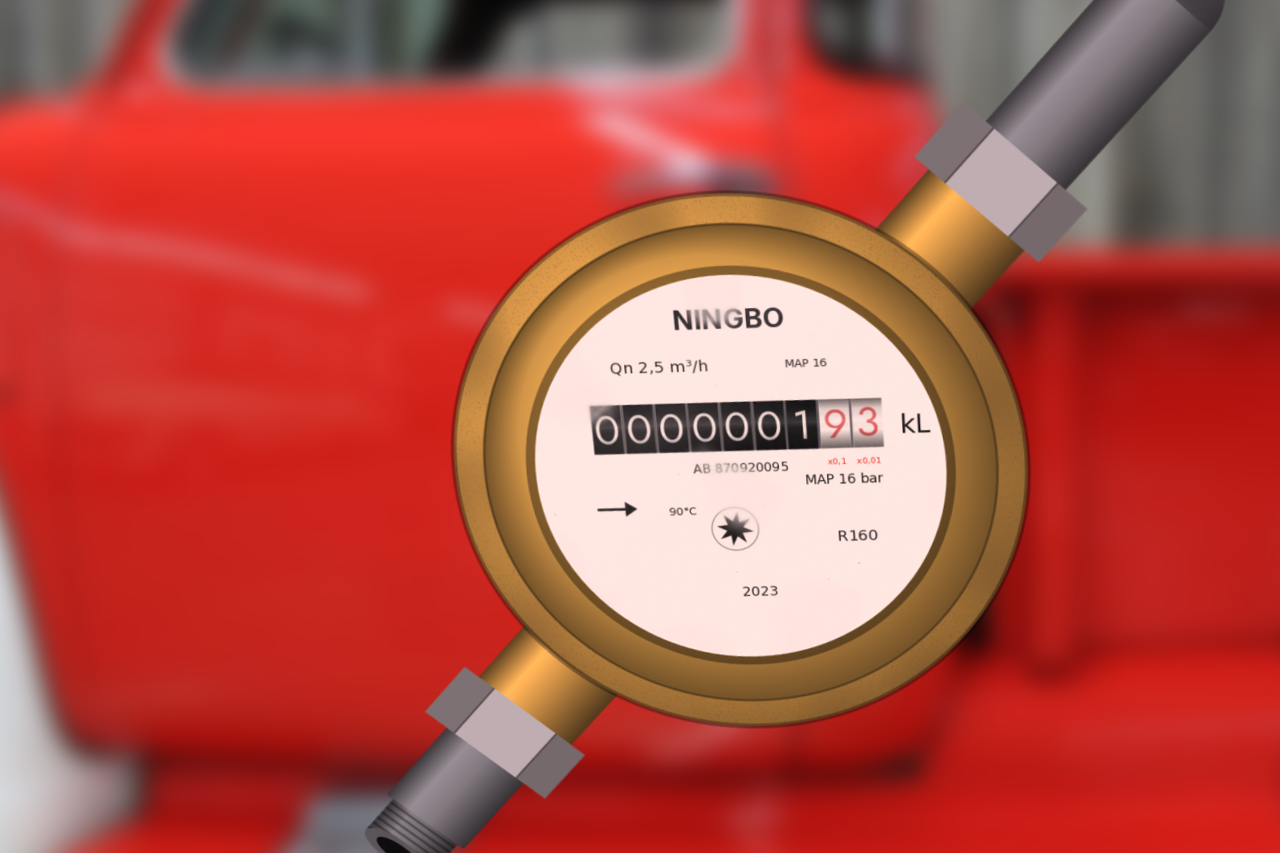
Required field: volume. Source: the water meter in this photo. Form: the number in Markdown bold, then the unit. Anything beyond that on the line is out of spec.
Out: **1.93** kL
